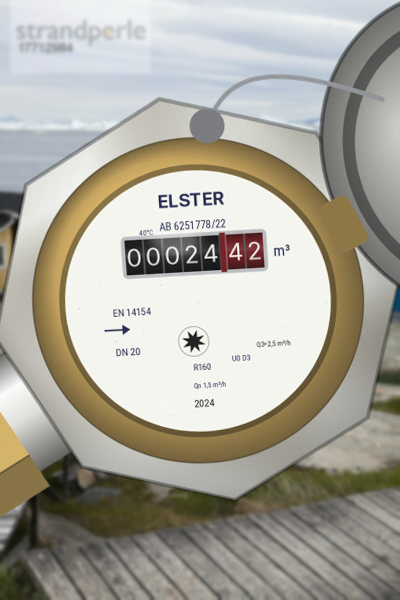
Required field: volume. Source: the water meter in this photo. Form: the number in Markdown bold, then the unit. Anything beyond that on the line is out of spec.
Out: **24.42** m³
